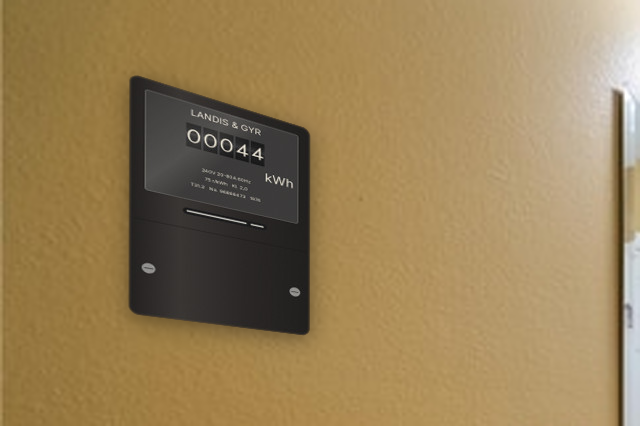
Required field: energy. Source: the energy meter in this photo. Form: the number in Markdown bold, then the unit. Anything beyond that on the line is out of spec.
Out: **44** kWh
